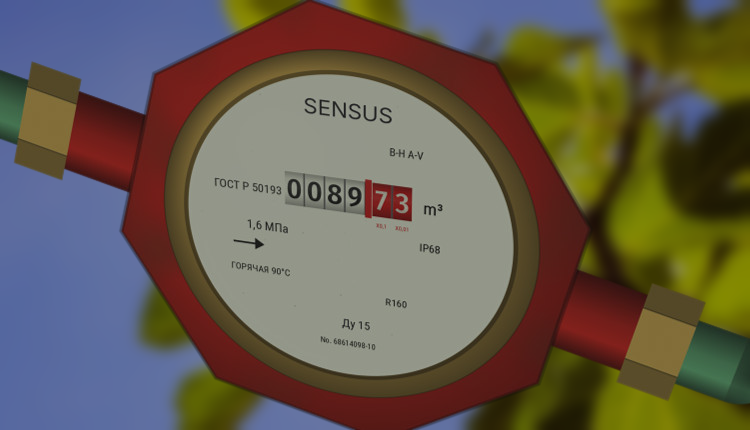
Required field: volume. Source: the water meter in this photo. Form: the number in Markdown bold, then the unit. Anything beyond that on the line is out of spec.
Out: **89.73** m³
